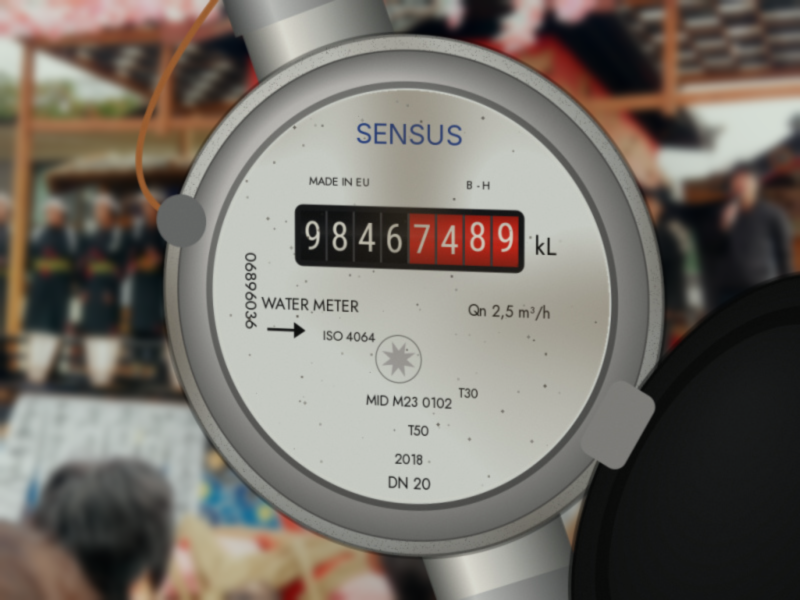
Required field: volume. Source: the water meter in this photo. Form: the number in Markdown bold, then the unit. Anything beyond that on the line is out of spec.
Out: **9846.7489** kL
